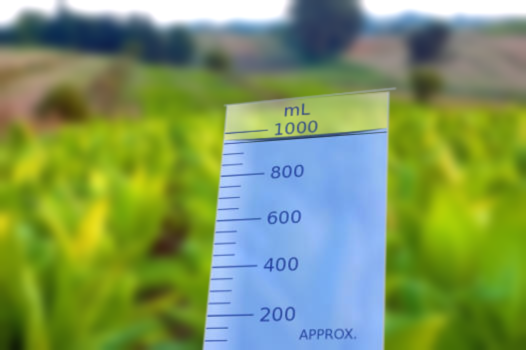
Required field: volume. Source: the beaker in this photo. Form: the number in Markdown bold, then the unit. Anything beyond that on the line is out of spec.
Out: **950** mL
